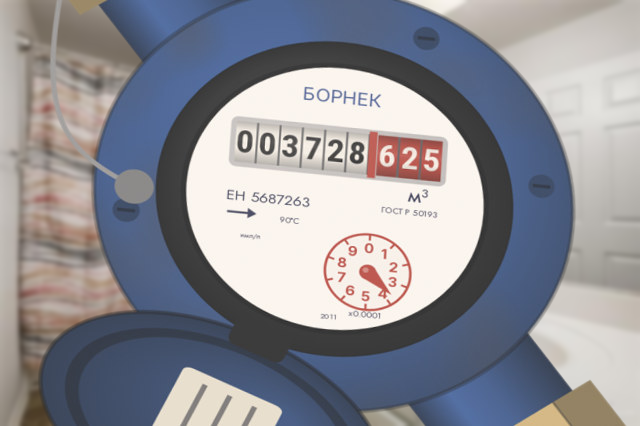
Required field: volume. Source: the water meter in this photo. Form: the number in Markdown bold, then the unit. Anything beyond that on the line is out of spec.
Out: **3728.6253** m³
